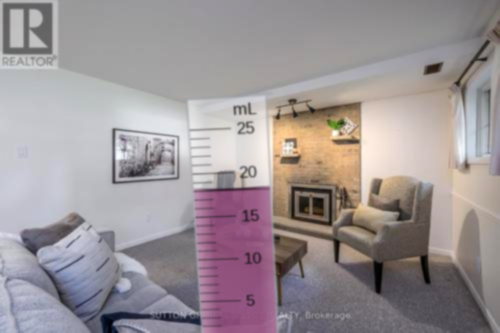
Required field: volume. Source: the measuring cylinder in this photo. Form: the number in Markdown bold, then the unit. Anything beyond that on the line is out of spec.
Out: **18** mL
